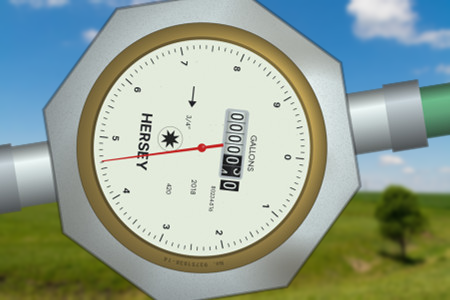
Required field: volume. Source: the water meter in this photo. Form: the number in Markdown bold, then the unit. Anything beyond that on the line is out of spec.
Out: **34.6** gal
